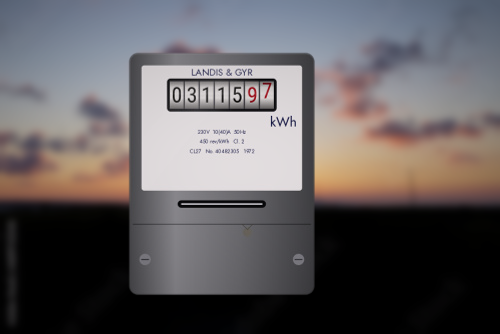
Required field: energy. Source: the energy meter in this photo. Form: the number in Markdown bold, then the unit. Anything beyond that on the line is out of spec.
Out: **3115.97** kWh
